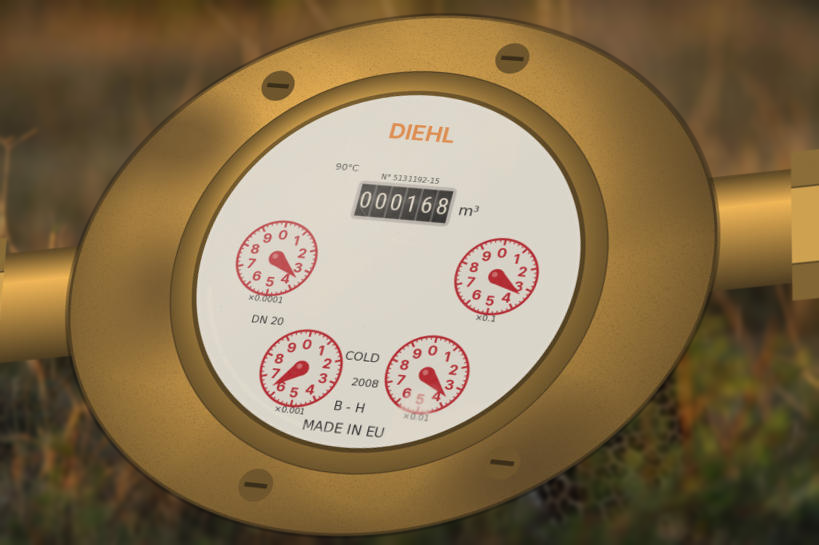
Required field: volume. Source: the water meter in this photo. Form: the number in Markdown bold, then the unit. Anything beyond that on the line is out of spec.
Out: **168.3363** m³
